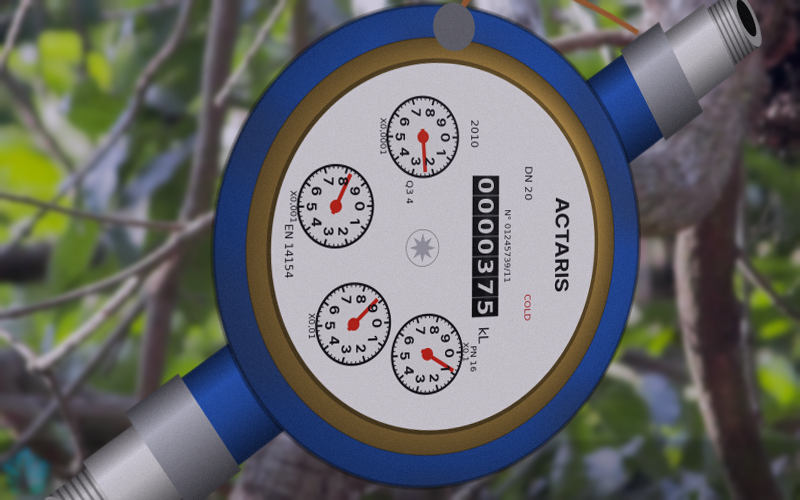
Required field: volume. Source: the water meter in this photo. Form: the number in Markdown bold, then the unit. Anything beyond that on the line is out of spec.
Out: **375.0882** kL
